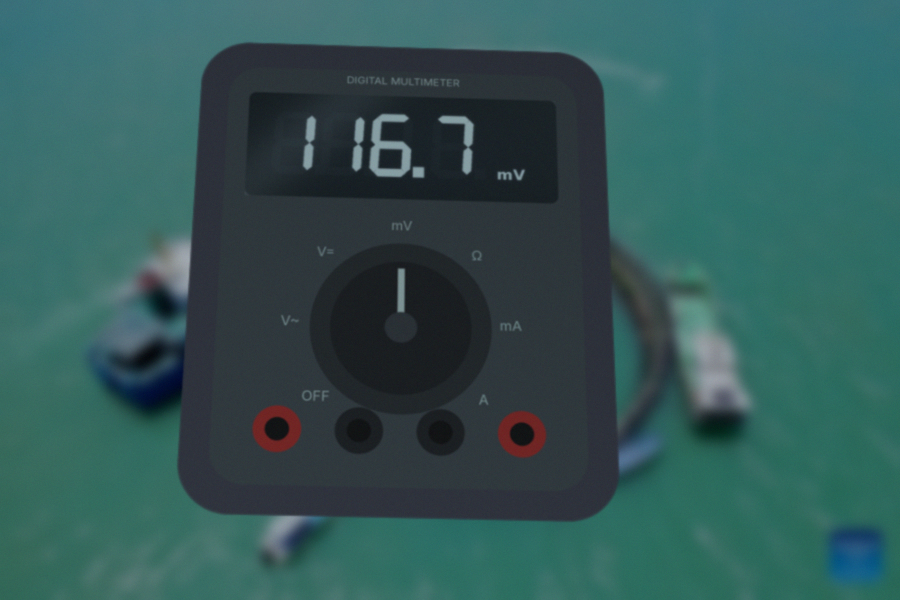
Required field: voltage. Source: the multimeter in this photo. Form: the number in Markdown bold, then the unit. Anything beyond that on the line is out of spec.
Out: **116.7** mV
